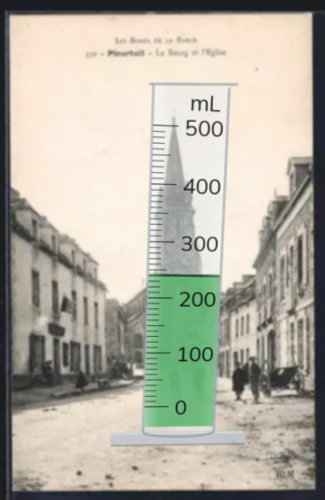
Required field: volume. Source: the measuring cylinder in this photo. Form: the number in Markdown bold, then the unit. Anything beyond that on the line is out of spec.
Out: **240** mL
